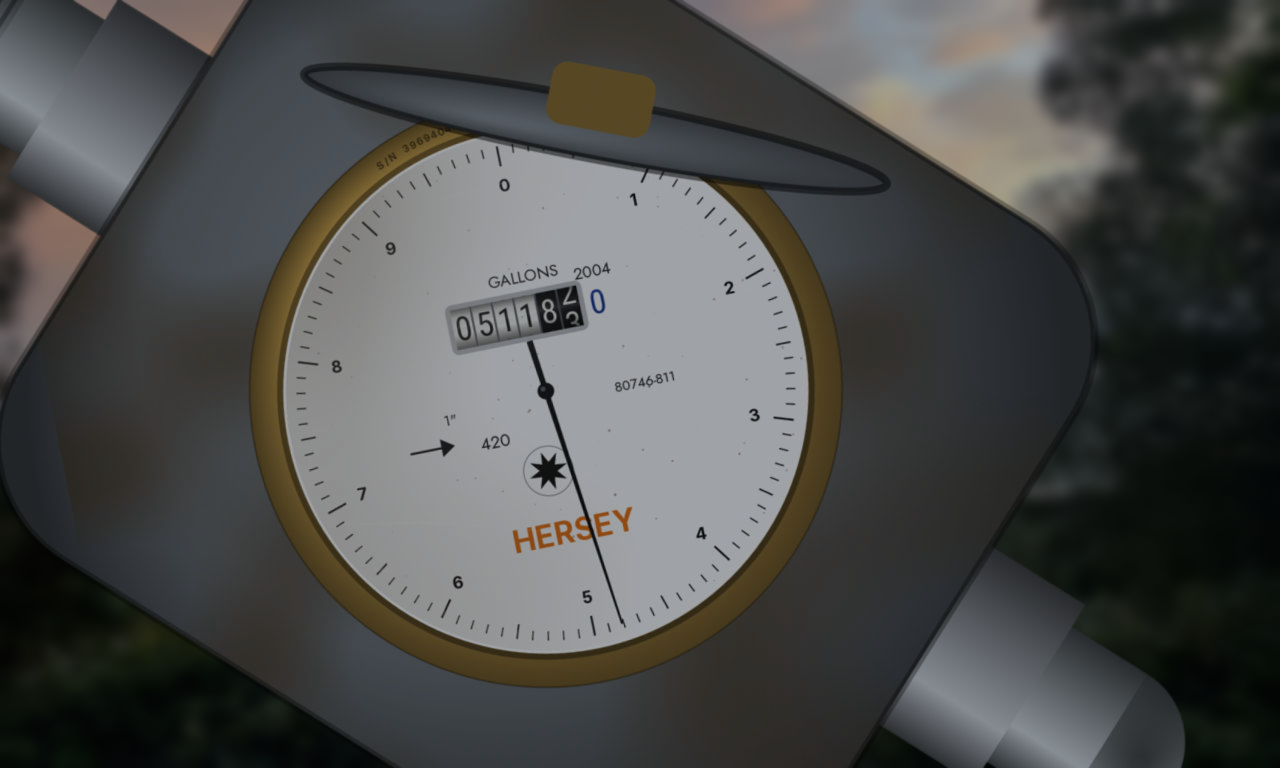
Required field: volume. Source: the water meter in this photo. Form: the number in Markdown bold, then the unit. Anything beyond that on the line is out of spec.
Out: **511824.8** gal
